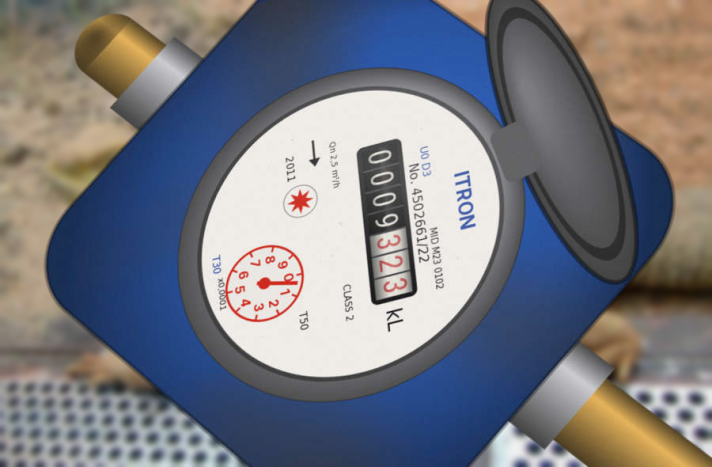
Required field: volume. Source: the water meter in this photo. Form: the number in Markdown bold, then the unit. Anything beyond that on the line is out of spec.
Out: **9.3230** kL
